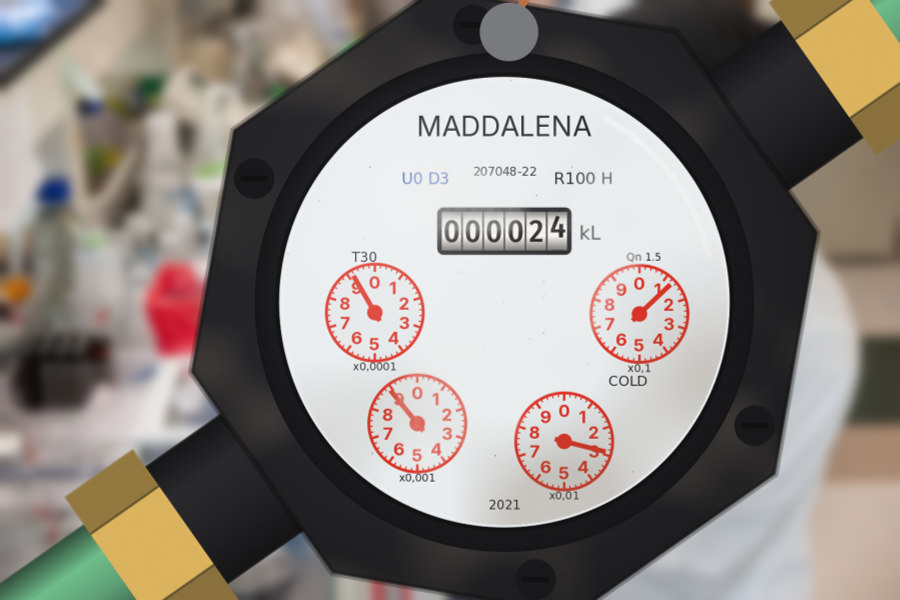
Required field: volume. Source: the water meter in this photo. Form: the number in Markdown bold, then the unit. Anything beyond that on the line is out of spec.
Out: **24.1289** kL
